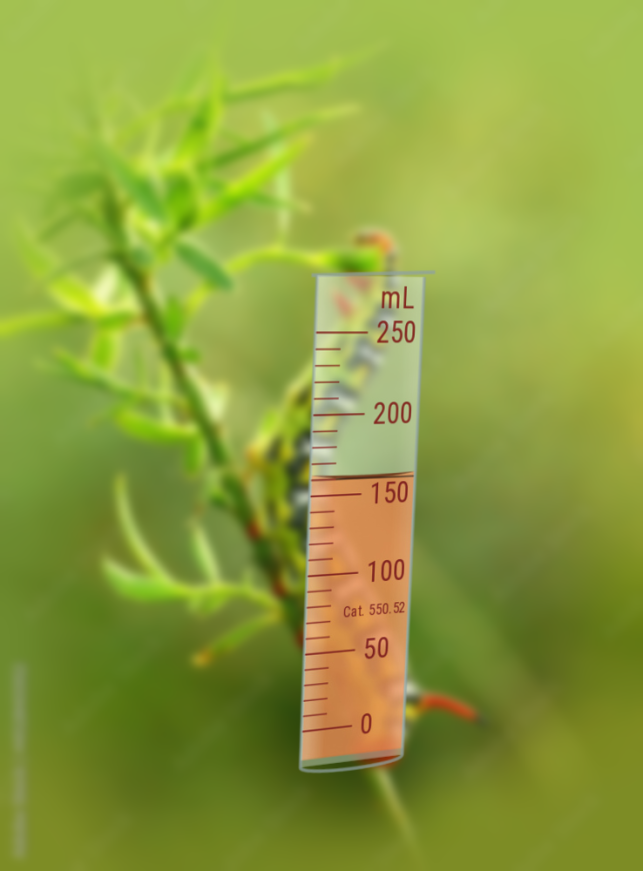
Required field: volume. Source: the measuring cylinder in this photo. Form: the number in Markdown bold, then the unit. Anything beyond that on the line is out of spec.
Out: **160** mL
